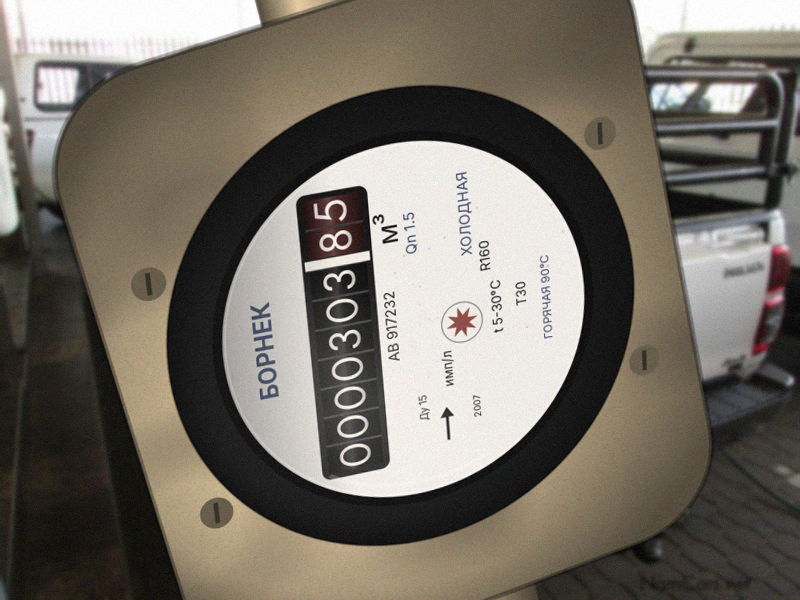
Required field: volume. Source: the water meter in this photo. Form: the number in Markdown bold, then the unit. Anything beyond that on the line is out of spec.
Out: **303.85** m³
